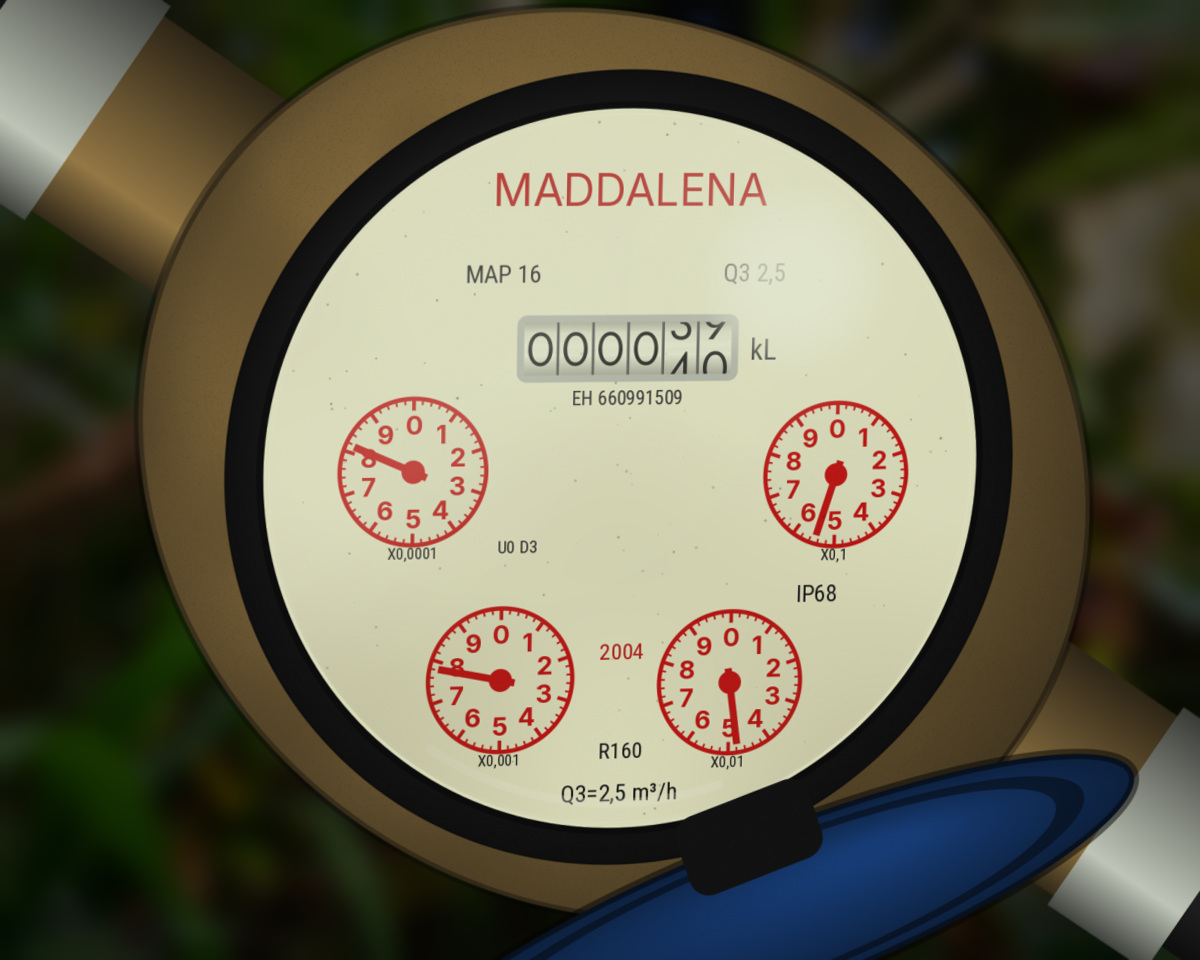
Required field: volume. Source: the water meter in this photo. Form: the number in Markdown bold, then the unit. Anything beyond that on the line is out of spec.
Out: **39.5478** kL
